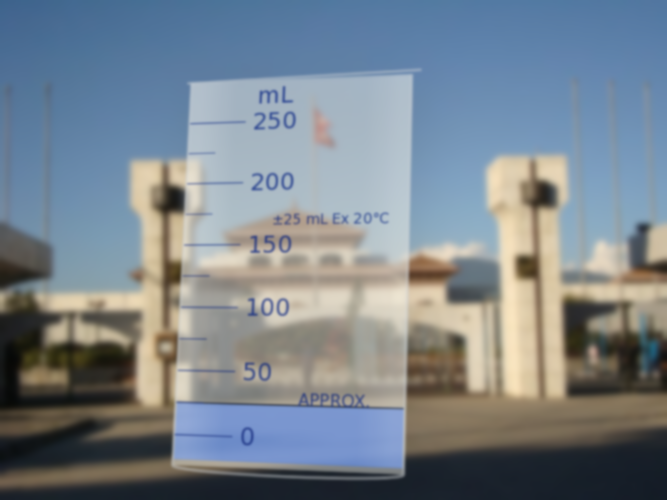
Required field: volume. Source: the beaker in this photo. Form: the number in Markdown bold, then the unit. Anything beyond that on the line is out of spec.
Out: **25** mL
